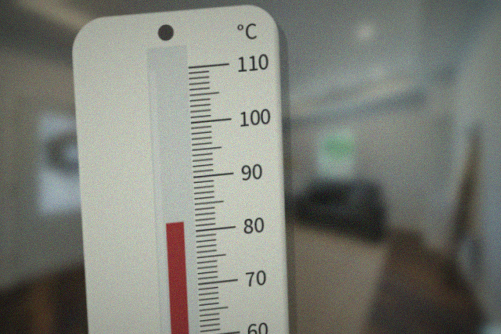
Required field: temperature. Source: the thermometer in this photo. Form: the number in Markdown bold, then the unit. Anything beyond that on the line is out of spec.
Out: **82** °C
